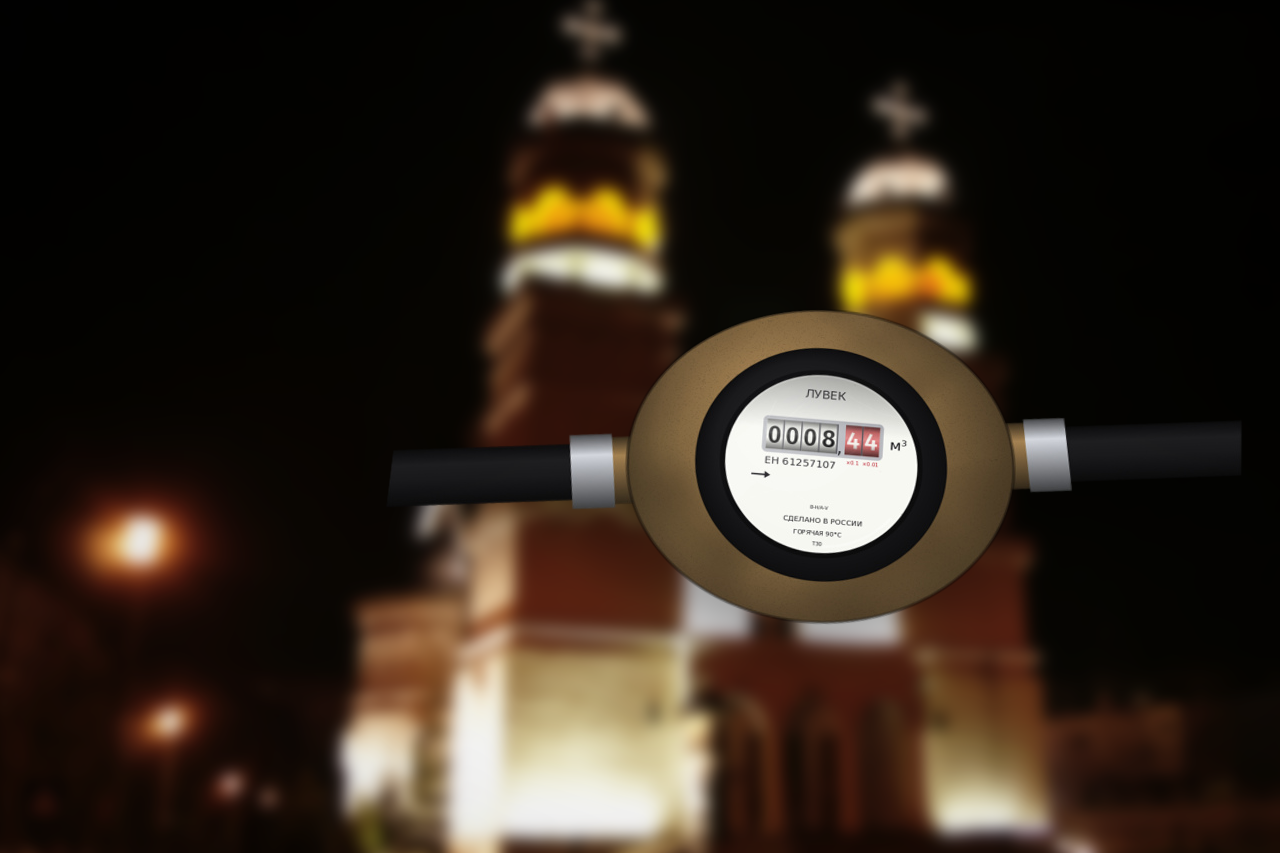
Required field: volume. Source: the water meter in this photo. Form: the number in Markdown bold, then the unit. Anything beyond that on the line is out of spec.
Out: **8.44** m³
